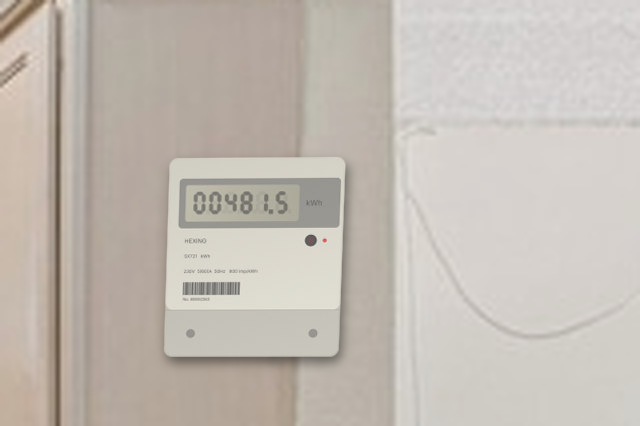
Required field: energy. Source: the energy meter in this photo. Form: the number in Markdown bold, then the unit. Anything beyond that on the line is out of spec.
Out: **481.5** kWh
